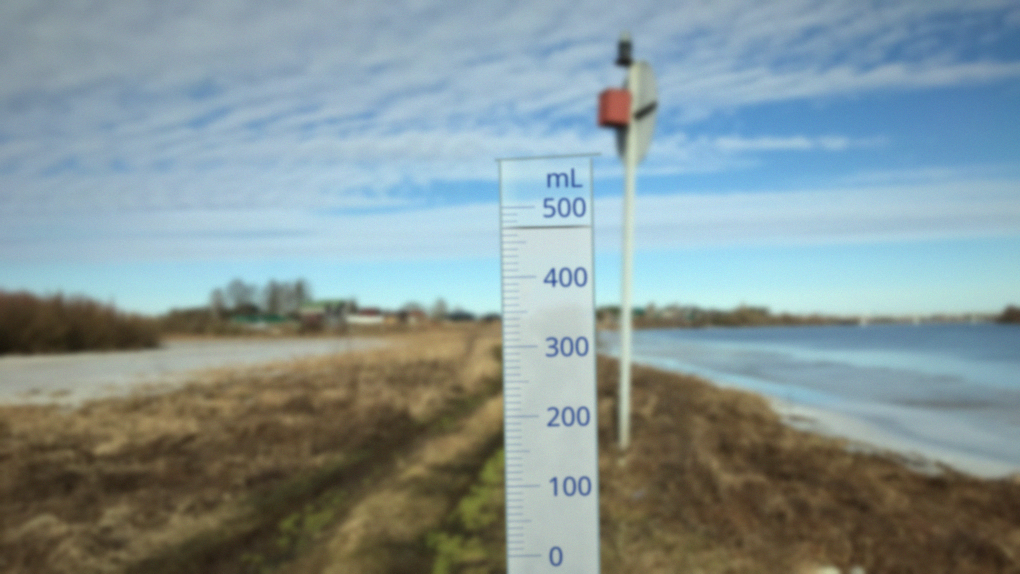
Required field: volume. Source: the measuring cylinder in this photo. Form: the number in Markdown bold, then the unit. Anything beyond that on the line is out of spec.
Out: **470** mL
